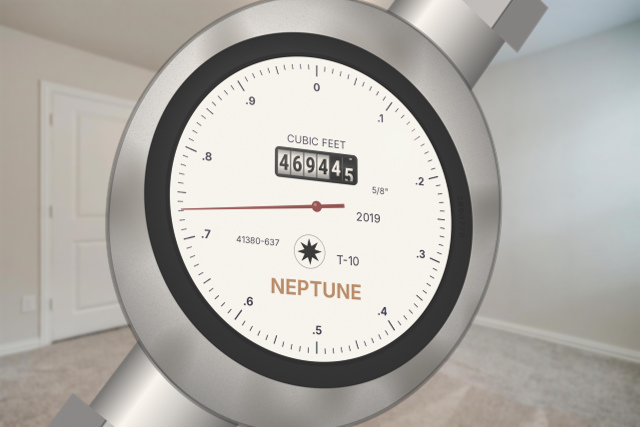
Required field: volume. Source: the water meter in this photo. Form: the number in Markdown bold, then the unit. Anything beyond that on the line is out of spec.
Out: **469444.73** ft³
